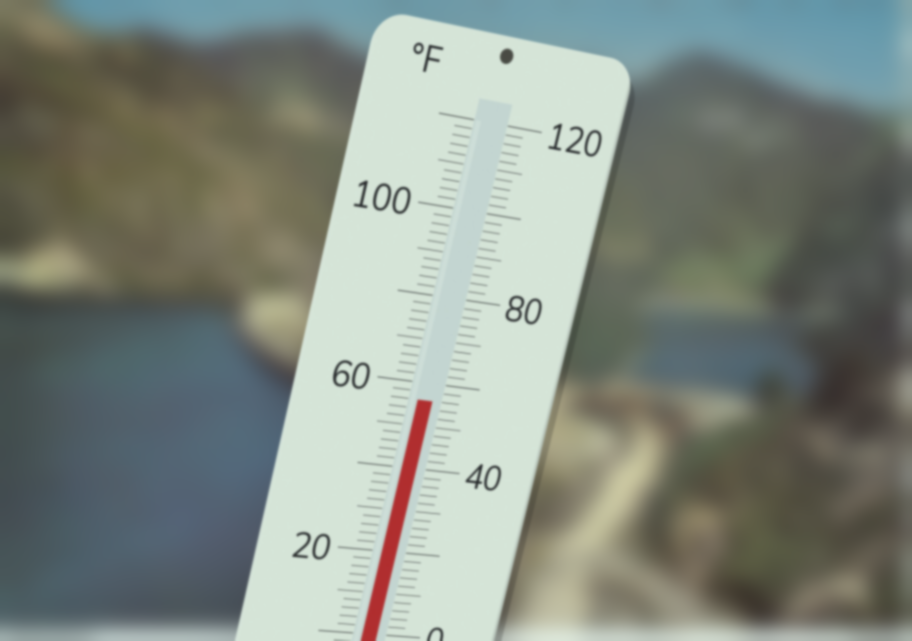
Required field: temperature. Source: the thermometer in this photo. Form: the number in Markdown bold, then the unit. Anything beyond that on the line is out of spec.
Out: **56** °F
